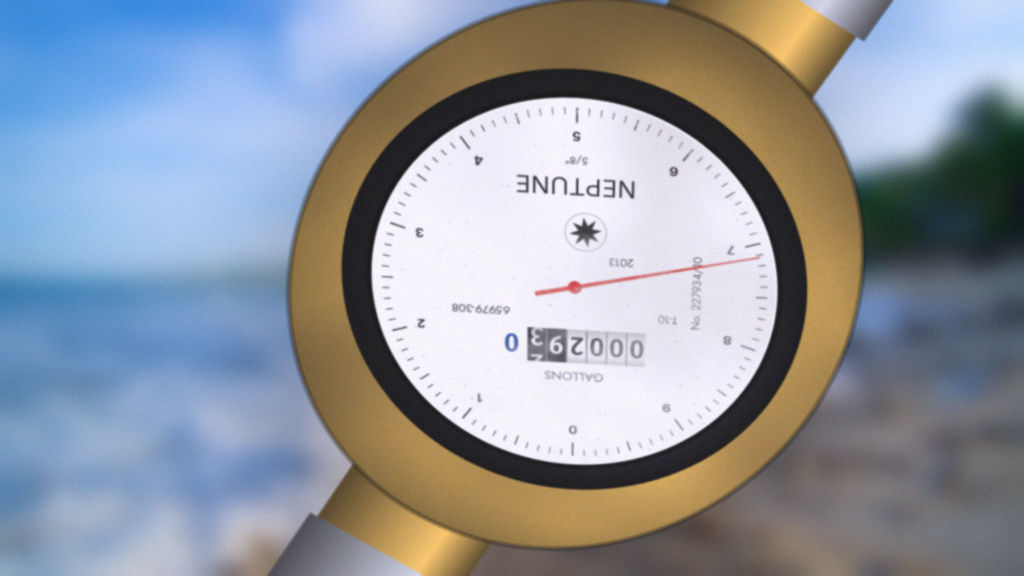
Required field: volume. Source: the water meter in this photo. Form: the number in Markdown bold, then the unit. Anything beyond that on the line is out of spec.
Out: **2927.1** gal
